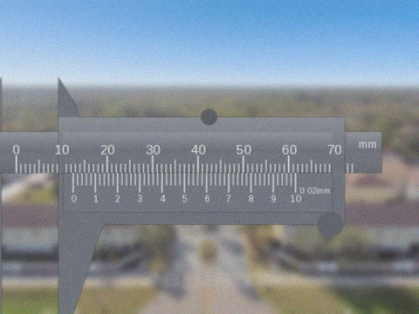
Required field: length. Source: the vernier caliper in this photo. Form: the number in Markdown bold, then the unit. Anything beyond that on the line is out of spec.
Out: **12.5** mm
